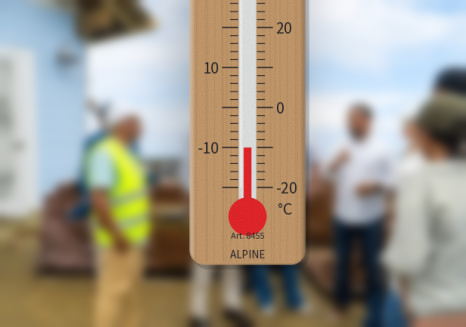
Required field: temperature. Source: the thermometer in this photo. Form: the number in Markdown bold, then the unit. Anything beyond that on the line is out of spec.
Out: **-10** °C
